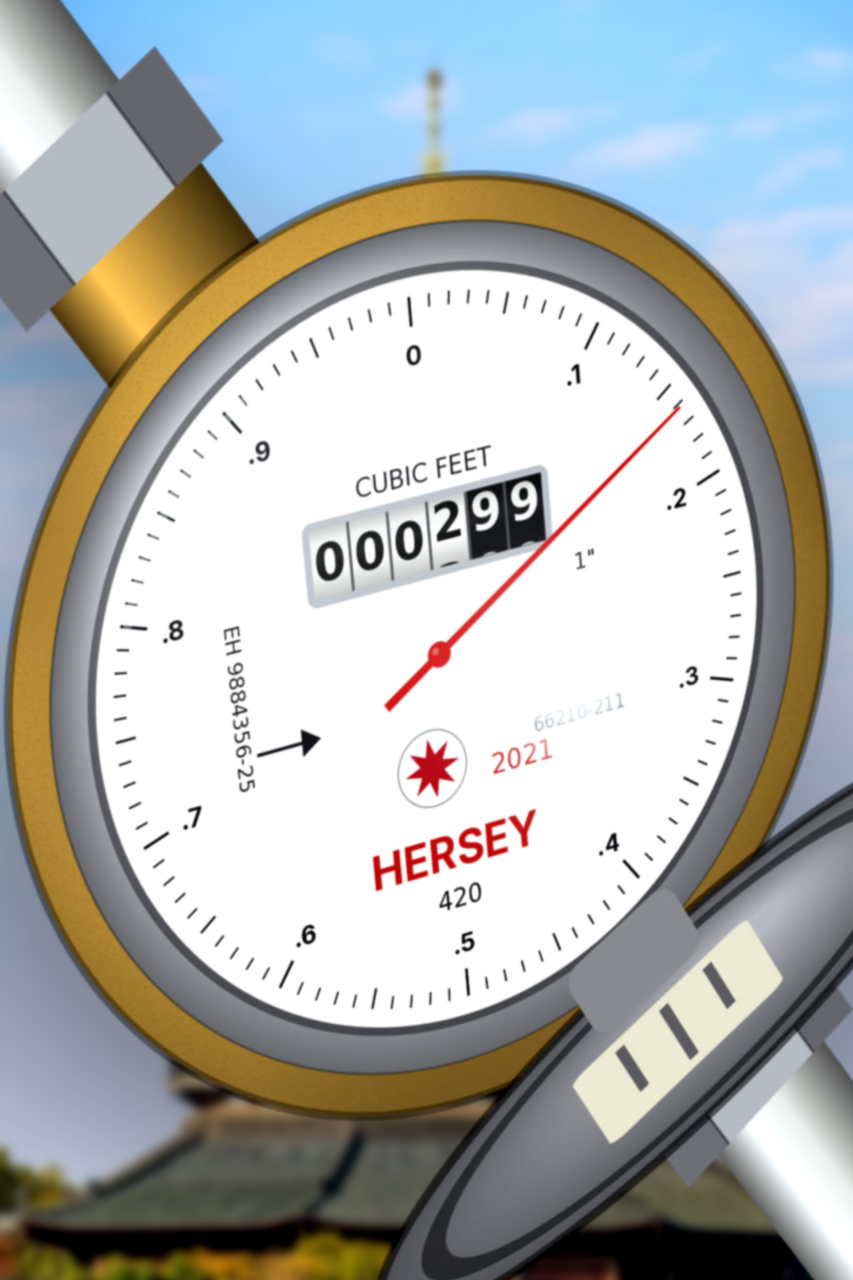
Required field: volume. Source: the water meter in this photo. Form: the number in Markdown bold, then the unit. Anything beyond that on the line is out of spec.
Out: **299.16** ft³
